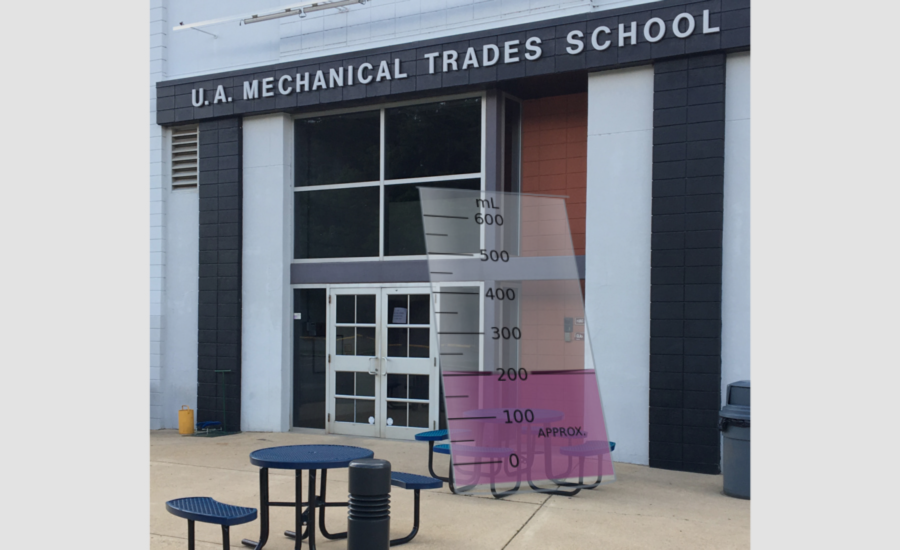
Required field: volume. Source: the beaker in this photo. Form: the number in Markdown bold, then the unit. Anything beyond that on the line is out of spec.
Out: **200** mL
